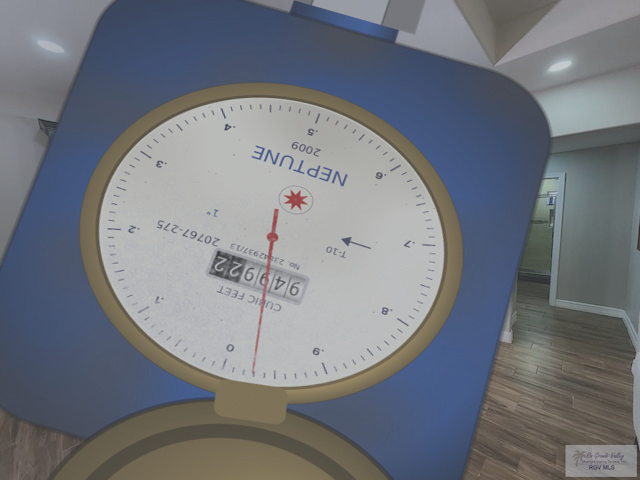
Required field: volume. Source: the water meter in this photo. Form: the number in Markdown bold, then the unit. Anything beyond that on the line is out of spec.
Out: **949921.97** ft³
